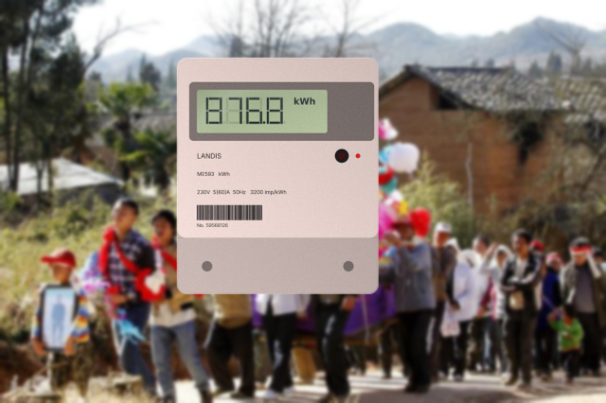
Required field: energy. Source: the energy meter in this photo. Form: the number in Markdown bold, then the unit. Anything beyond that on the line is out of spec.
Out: **876.8** kWh
